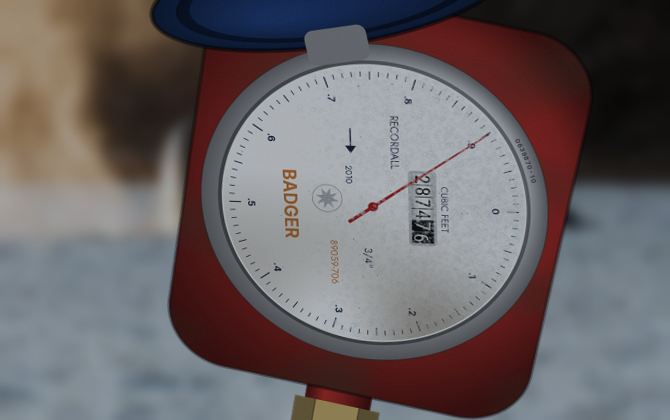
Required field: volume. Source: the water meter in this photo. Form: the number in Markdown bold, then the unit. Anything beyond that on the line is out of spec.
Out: **287475.90** ft³
